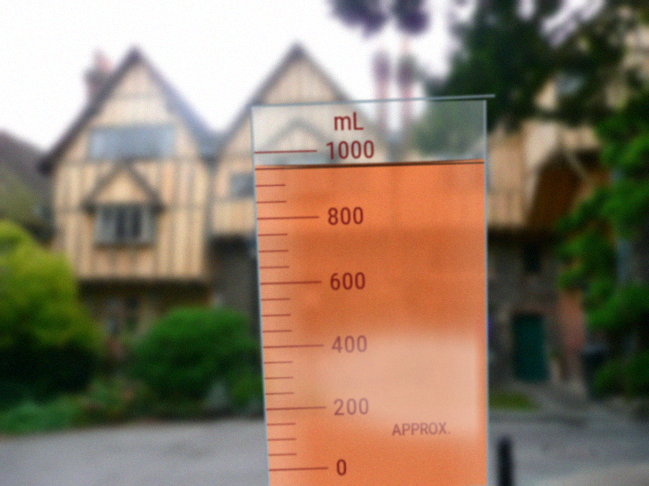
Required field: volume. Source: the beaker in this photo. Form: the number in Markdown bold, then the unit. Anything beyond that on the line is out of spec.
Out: **950** mL
